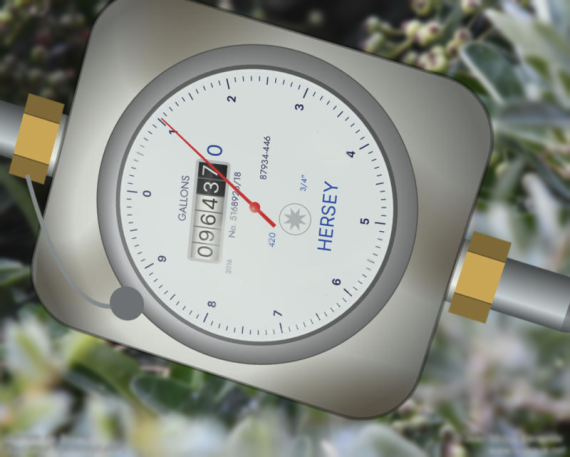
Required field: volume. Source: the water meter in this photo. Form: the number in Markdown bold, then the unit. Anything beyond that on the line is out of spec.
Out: **964371.0** gal
